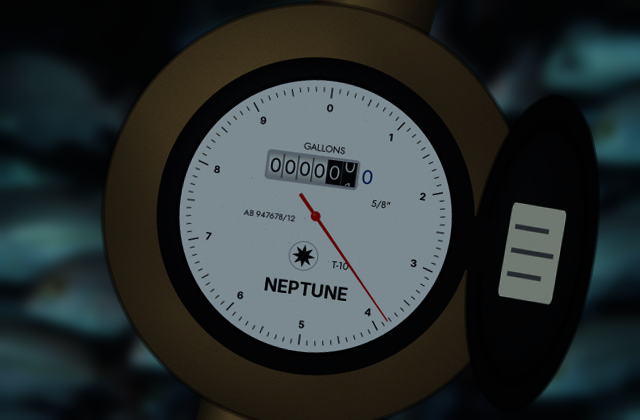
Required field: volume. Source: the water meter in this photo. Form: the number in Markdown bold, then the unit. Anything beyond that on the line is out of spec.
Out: **3.8** gal
